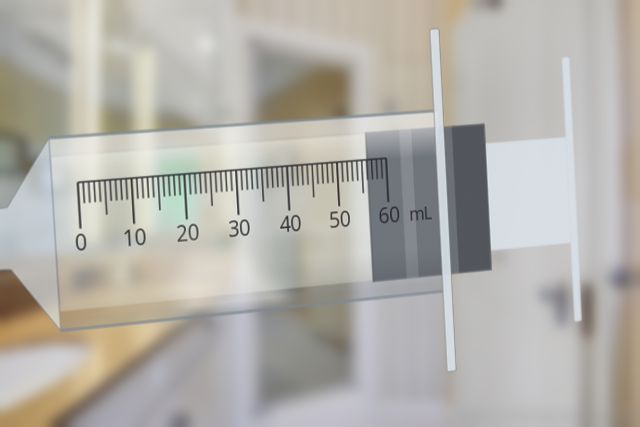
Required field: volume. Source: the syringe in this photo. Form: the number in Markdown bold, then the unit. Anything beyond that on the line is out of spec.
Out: **56** mL
